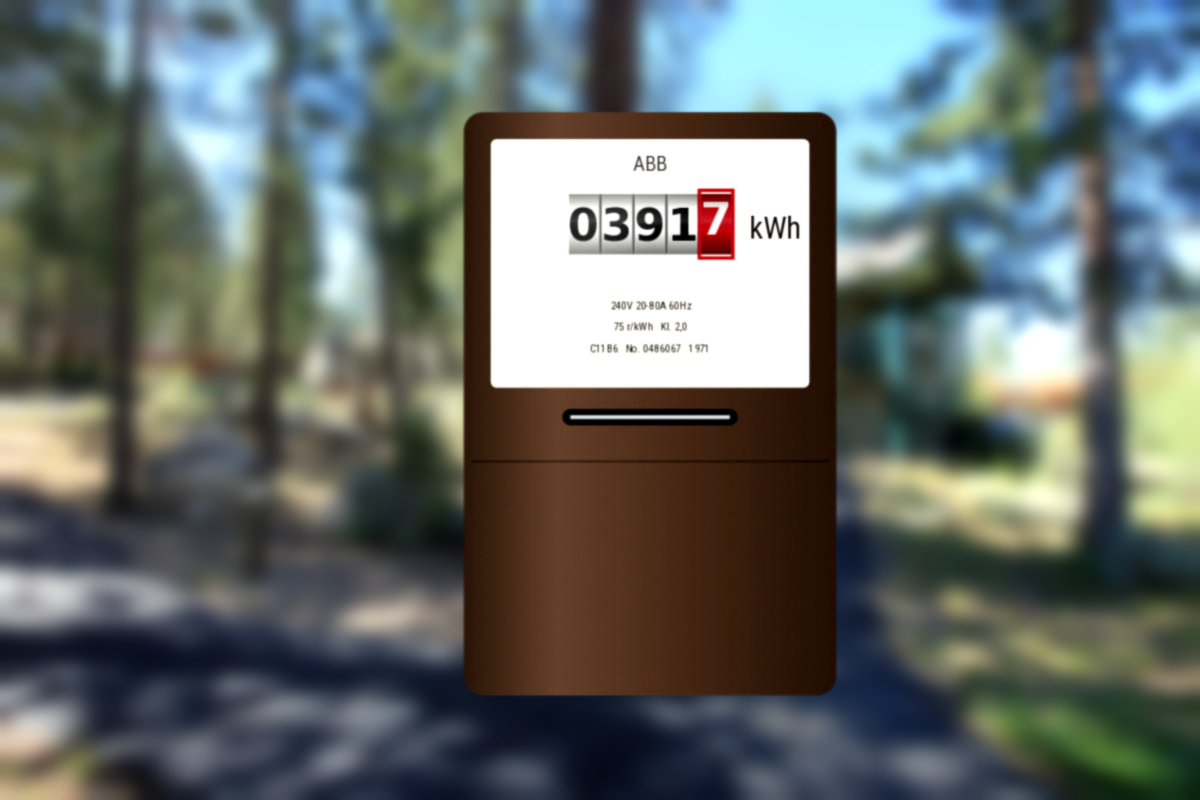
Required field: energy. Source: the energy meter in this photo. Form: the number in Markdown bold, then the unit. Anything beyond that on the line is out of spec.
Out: **391.7** kWh
